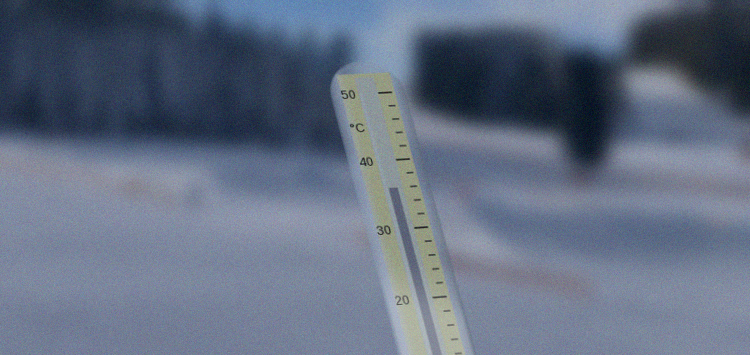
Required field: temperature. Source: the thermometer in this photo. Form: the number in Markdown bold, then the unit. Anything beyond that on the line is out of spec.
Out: **36** °C
